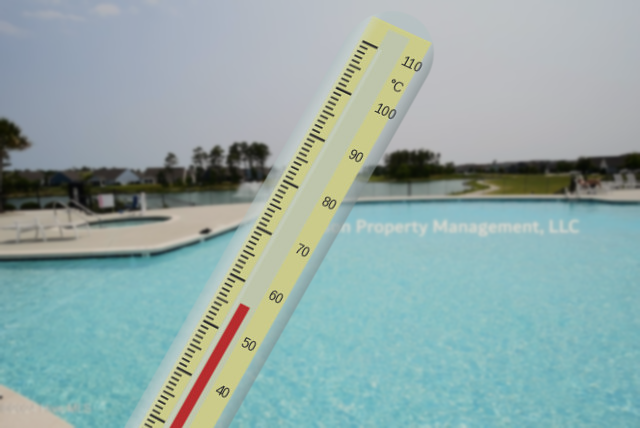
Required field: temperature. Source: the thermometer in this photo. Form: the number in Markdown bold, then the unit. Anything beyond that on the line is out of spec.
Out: **56** °C
